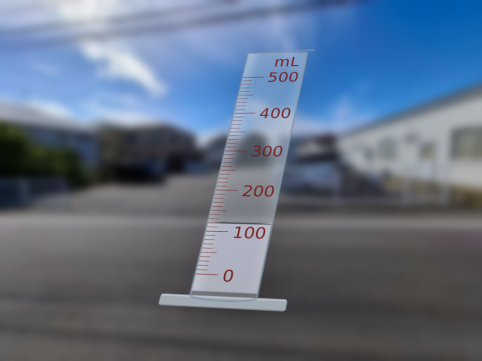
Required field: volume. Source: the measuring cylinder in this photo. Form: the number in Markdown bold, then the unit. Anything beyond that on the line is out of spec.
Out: **120** mL
